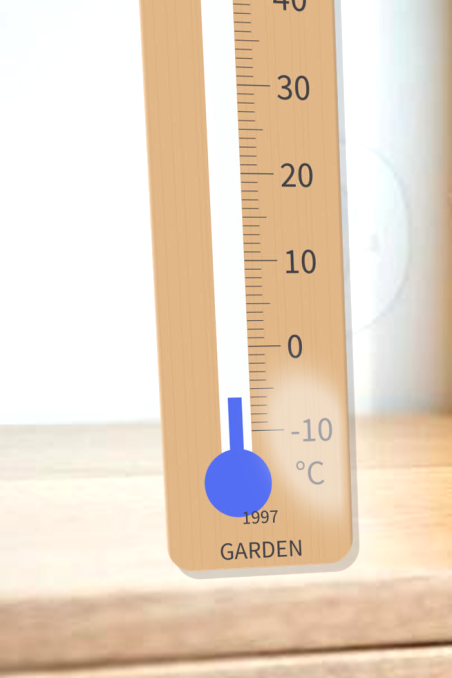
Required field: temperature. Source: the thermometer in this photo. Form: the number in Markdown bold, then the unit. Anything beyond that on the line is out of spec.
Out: **-6** °C
